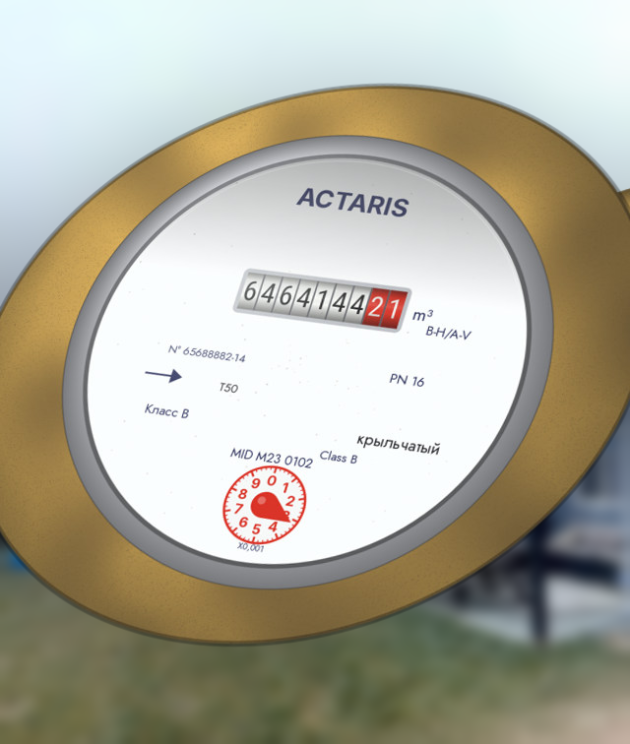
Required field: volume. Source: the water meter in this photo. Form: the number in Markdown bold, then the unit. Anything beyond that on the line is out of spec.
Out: **6464144.213** m³
